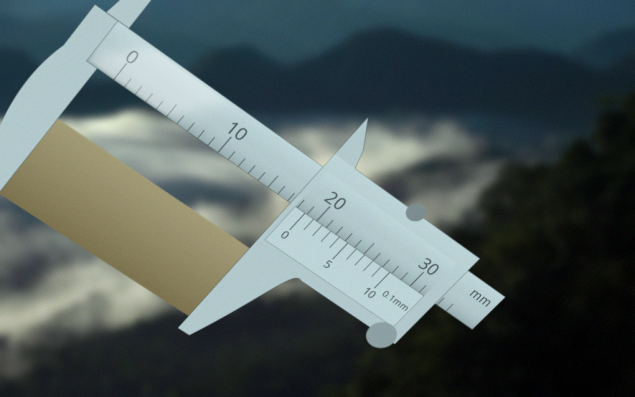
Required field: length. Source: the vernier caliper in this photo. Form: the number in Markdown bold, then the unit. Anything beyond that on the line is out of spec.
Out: **18.8** mm
